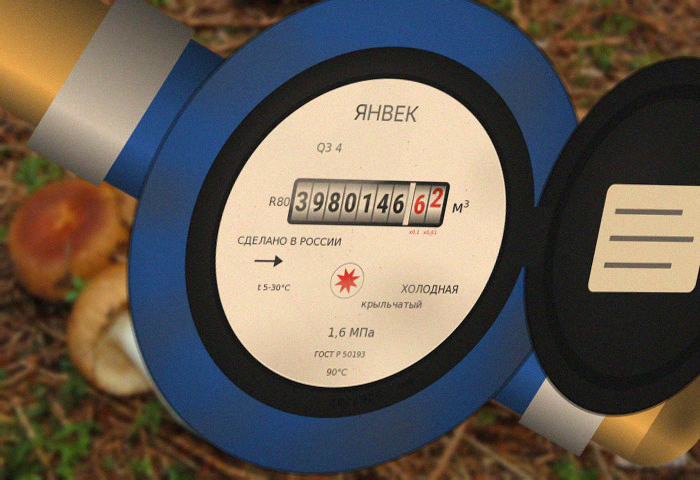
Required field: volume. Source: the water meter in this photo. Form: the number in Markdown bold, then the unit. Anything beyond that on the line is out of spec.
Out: **3980146.62** m³
